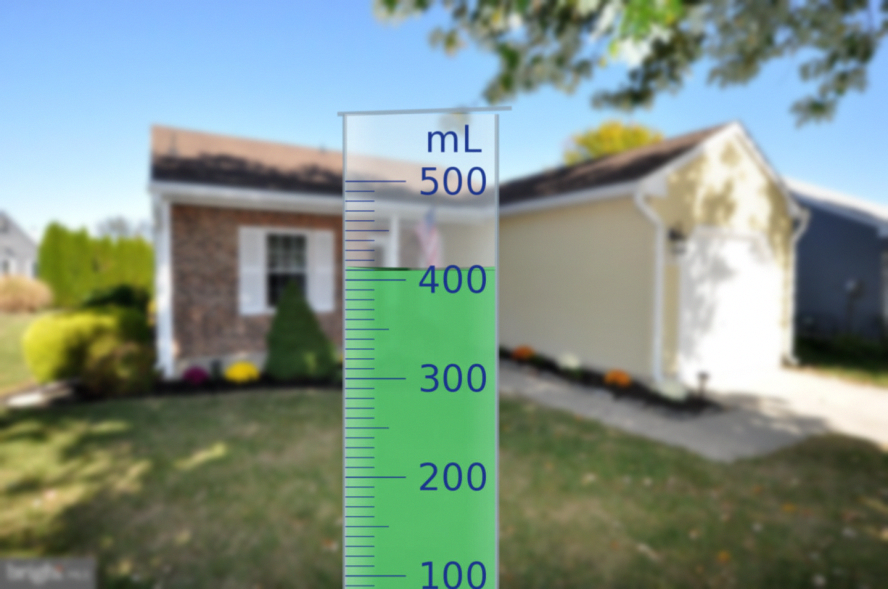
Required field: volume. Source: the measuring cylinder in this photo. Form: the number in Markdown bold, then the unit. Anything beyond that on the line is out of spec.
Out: **410** mL
